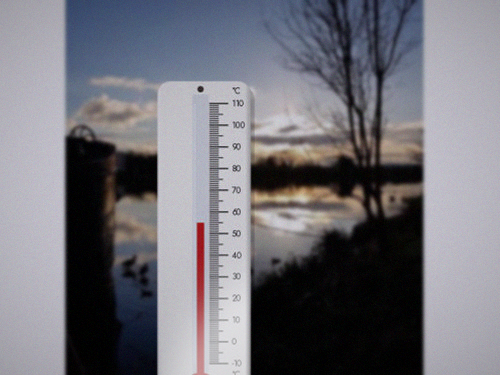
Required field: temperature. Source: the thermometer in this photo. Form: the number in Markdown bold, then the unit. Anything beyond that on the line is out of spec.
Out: **55** °C
